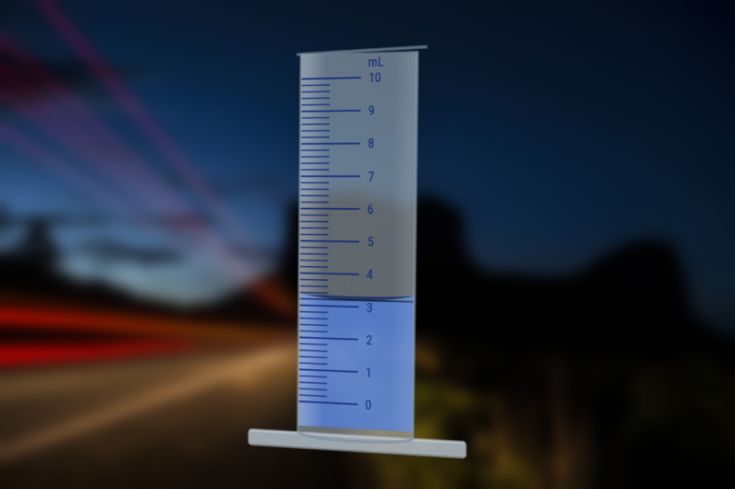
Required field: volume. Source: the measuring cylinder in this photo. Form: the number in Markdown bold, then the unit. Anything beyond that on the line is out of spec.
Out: **3.2** mL
